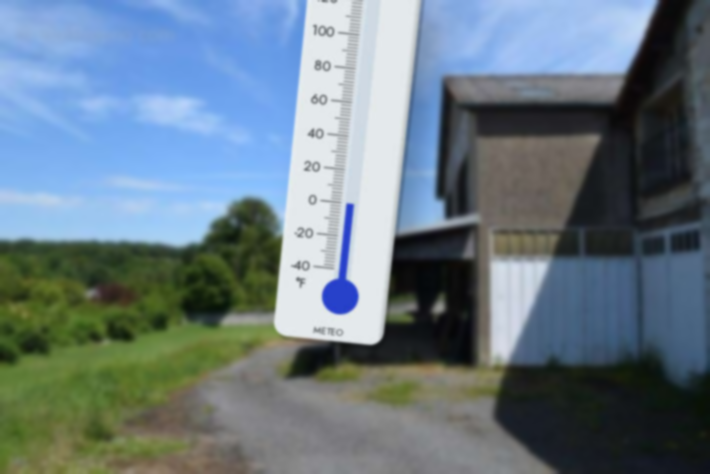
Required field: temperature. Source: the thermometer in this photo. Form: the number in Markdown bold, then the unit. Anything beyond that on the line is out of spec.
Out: **0** °F
